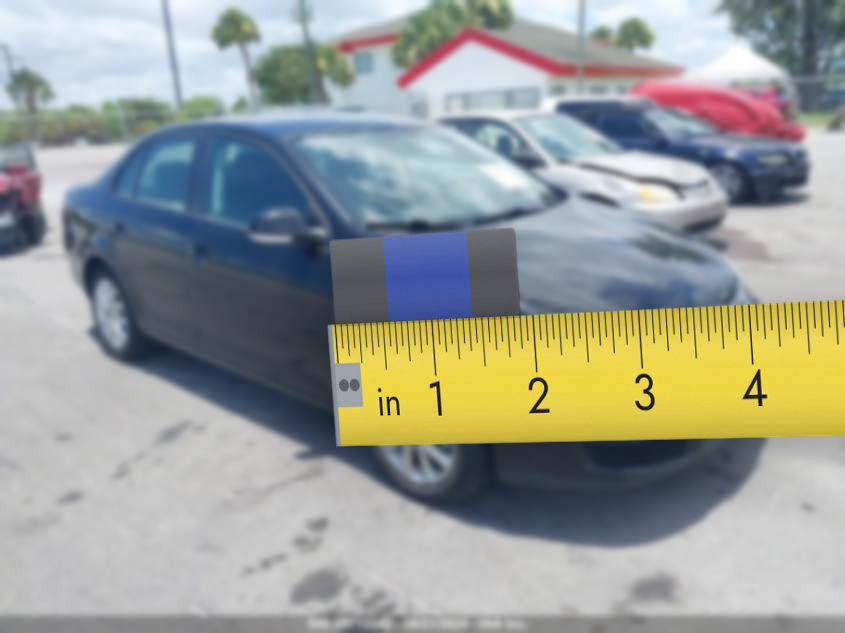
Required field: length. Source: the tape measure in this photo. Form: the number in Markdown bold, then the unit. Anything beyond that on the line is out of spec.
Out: **1.875** in
